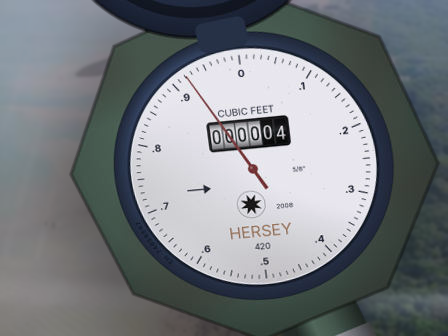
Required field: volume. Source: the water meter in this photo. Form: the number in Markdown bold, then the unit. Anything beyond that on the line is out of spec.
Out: **3.92** ft³
